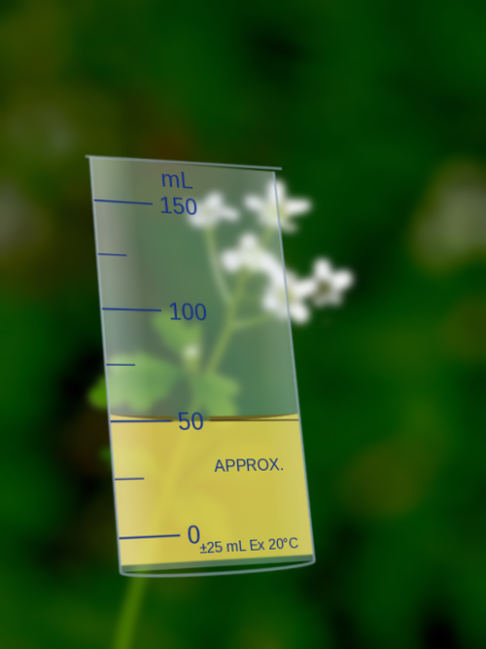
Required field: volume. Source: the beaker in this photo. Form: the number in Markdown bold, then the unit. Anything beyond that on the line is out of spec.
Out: **50** mL
